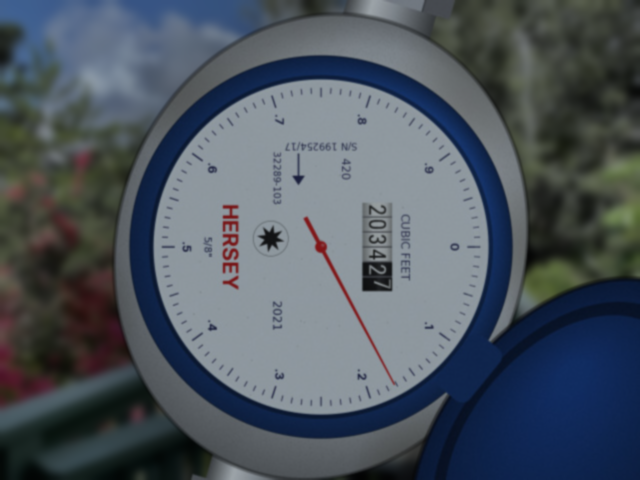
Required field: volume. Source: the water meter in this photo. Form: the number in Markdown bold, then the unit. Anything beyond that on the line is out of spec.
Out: **203427.17** ft³
